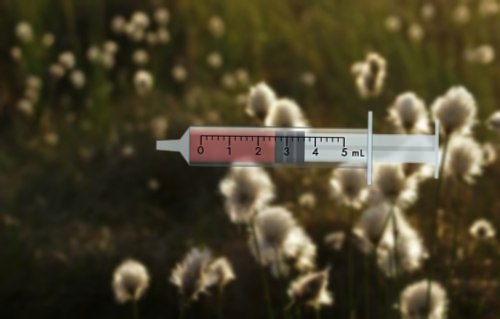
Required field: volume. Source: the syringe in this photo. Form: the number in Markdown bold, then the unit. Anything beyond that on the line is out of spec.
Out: **2.6** mL
